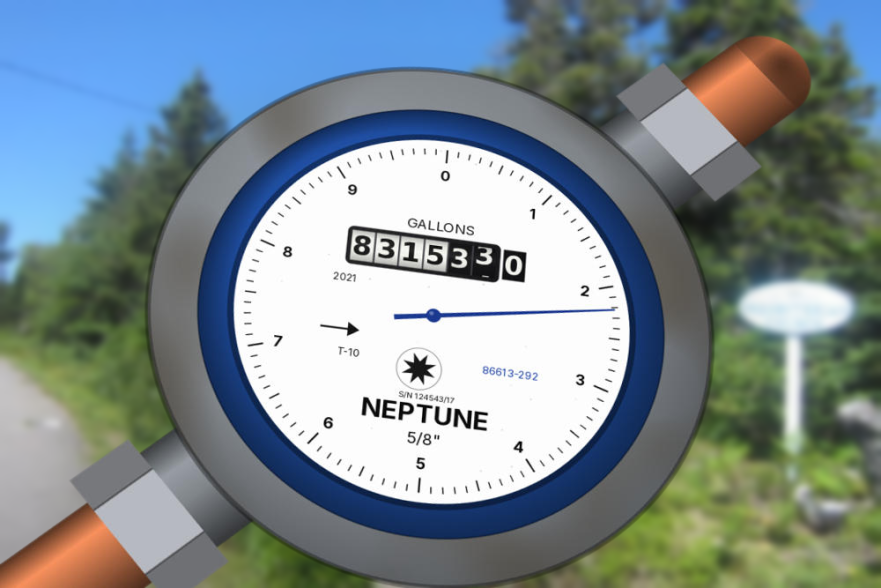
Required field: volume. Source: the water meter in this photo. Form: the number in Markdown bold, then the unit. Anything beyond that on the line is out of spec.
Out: **8315332.2** gal
